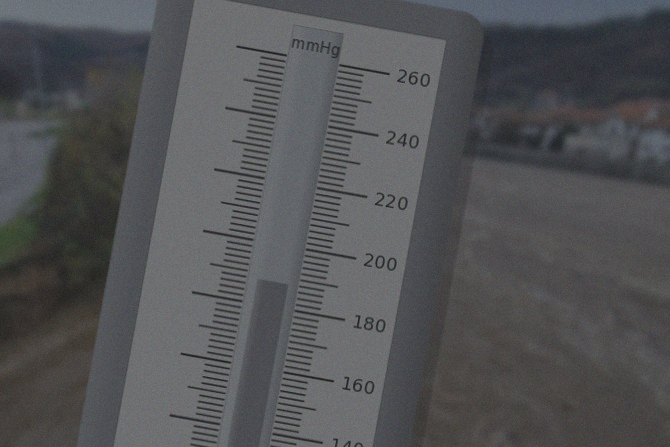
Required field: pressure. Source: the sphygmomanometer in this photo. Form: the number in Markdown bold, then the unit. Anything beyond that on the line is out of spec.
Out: **188** mmHg
